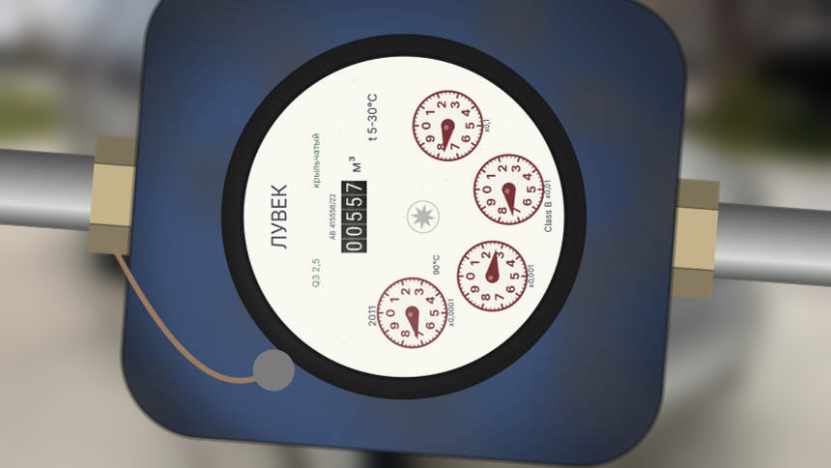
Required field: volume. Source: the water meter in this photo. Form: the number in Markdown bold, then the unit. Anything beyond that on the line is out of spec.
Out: **557.7727** m³
